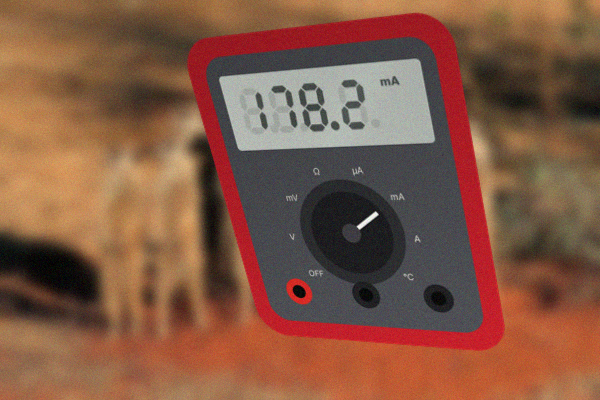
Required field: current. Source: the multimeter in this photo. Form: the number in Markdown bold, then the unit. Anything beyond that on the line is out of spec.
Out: **178.2** mA
